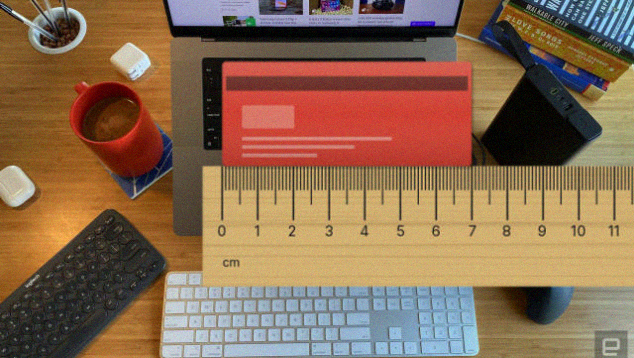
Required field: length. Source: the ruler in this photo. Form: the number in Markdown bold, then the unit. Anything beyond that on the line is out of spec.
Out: **7** cm
